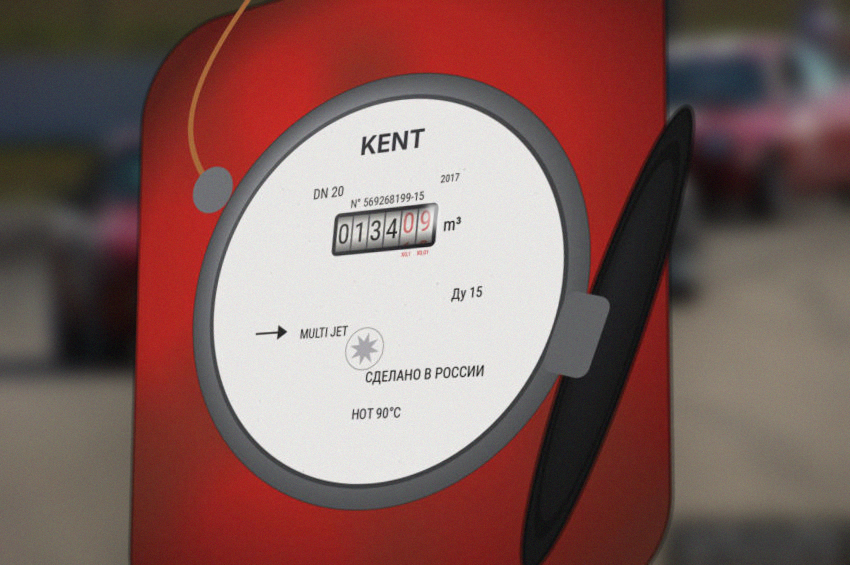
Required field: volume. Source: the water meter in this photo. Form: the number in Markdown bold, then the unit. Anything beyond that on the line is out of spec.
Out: **134.09** m³
